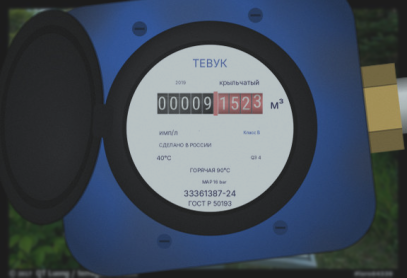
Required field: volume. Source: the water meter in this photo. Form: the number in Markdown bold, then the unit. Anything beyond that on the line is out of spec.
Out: **9.1523** m³
